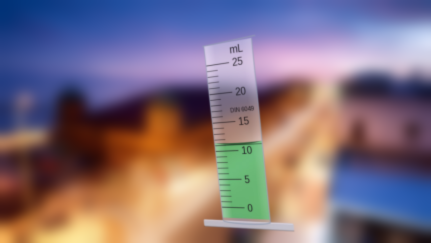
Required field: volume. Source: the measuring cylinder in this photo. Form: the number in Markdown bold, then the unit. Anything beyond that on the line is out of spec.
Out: **11** mL
